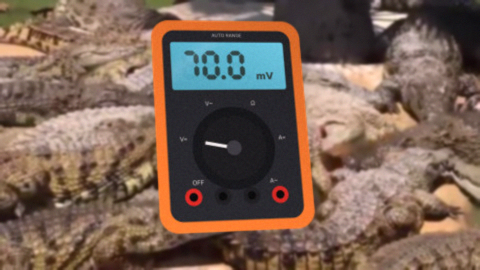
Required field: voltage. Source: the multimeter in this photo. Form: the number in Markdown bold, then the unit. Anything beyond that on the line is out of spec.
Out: **70.0** mV
